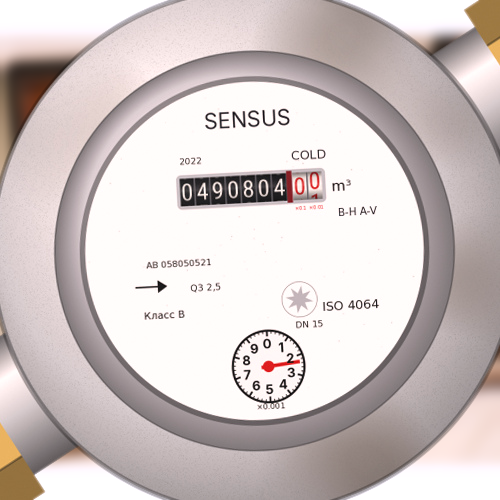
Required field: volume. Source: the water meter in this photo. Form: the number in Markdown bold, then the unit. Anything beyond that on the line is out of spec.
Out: **490804.002** m³
